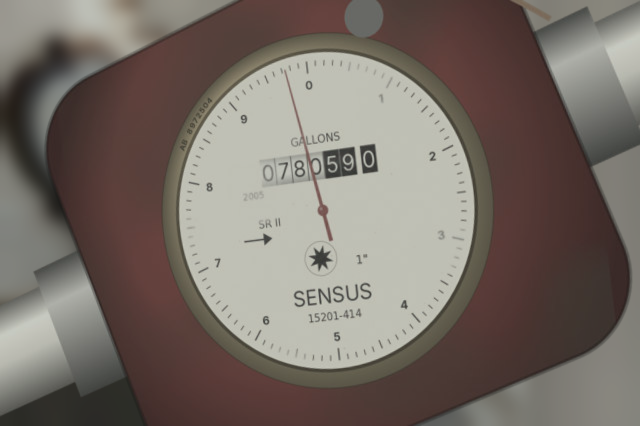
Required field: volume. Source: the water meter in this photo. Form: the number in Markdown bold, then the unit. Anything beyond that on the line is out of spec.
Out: **780589.7** gal
